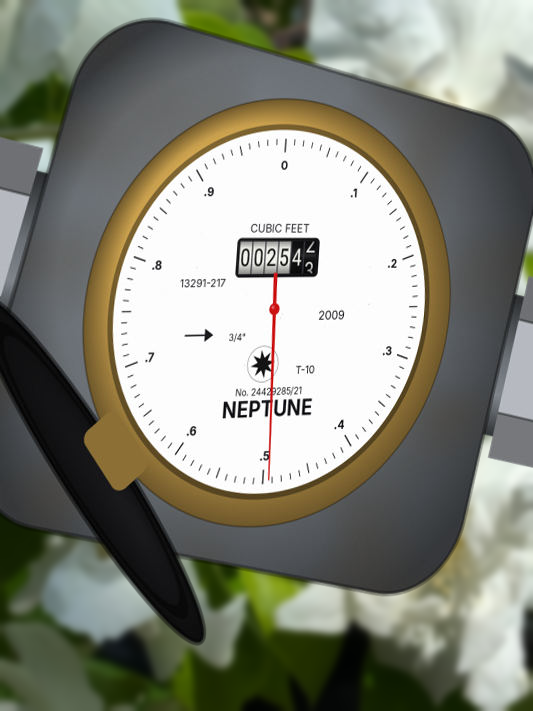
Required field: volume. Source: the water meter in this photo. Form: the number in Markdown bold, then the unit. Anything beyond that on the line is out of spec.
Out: **2542.49** ft³
